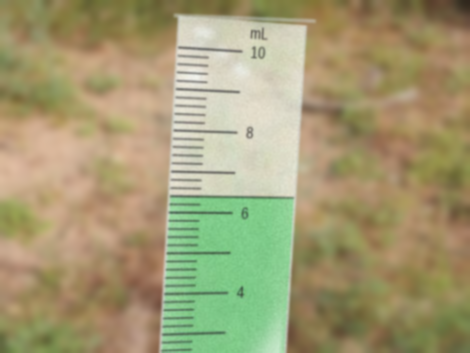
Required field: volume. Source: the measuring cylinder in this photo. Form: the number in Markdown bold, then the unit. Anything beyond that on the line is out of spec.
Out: **6.4** mL
